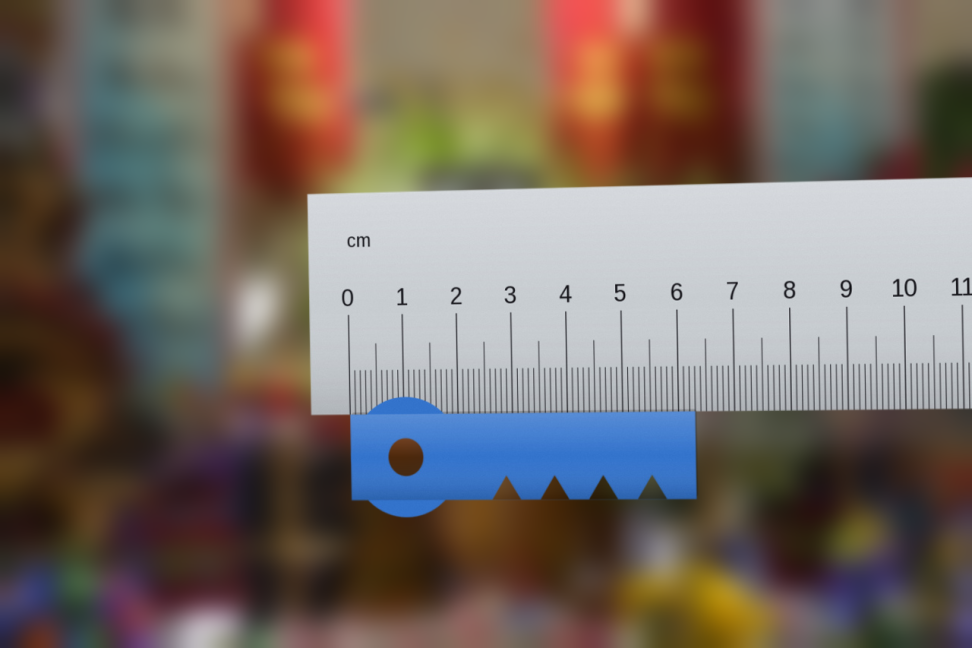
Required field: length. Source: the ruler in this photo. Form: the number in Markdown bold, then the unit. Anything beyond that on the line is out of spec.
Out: **6.3** cm
